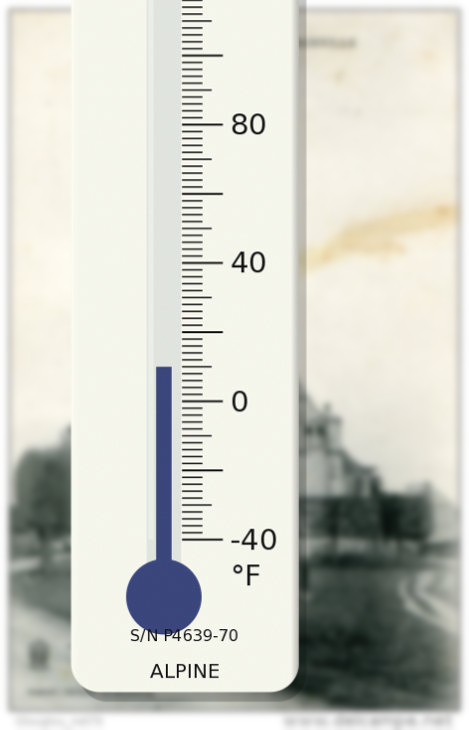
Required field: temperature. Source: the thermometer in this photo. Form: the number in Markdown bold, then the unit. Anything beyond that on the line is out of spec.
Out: **10** °F
